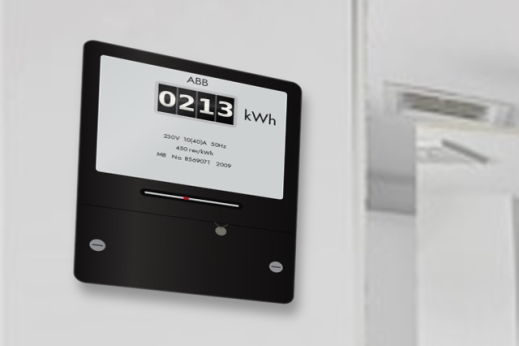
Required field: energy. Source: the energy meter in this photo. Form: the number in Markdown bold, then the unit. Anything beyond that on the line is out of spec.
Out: **213** kWh
